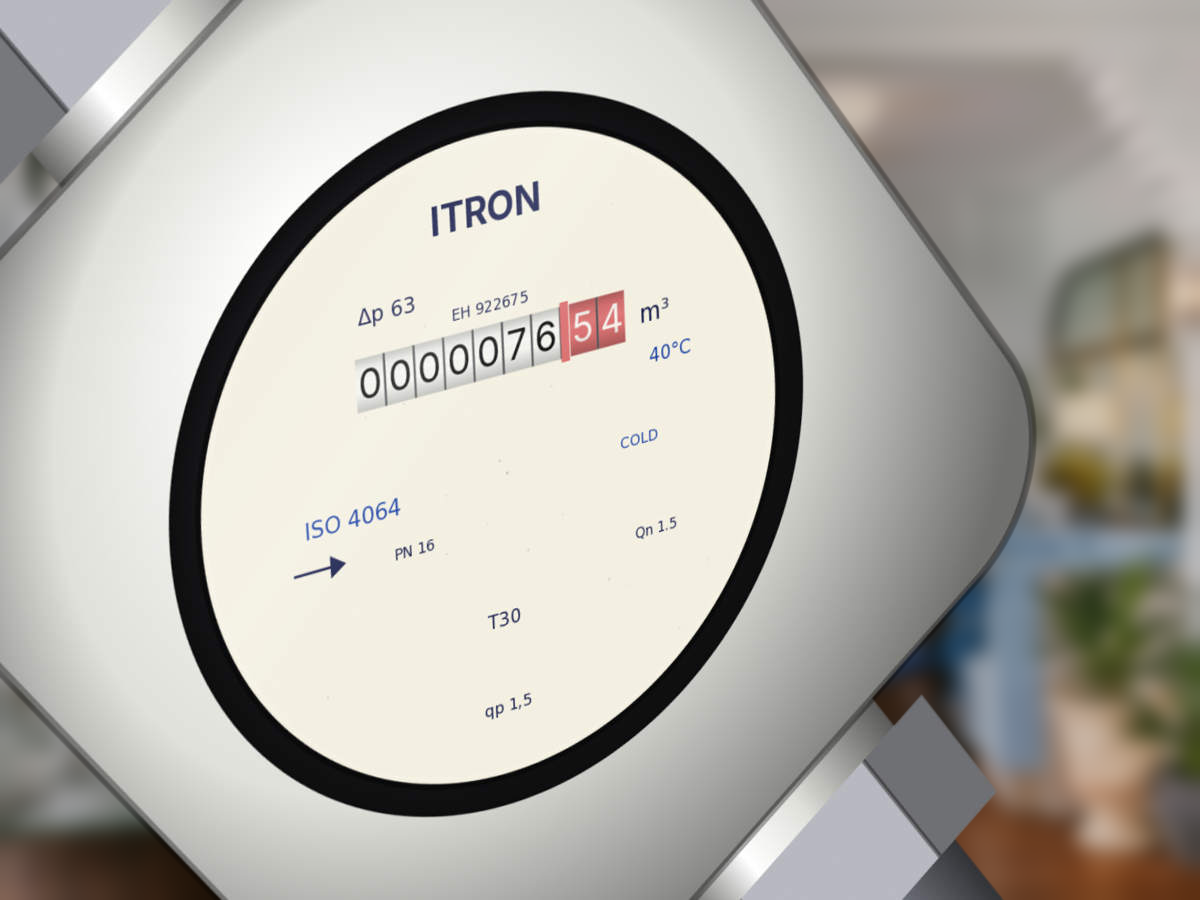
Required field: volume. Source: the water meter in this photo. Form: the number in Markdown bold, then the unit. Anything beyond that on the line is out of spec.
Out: **76.54** m³
